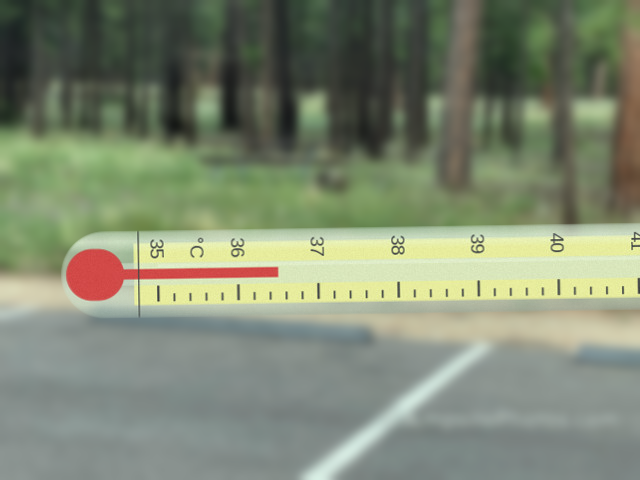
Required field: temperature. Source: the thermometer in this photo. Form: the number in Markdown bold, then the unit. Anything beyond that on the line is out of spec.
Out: **36.5** °C
